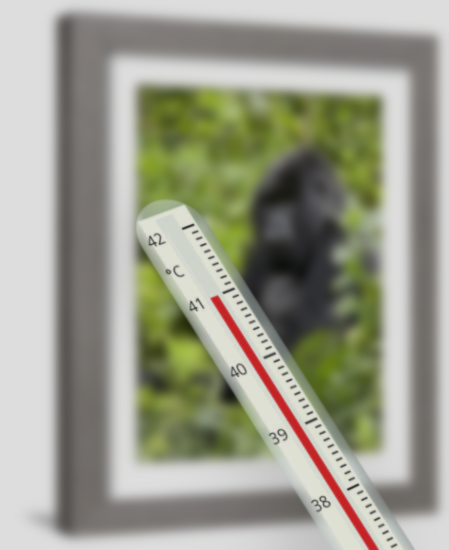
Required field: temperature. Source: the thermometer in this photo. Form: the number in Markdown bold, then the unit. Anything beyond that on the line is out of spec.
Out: **41** °C
